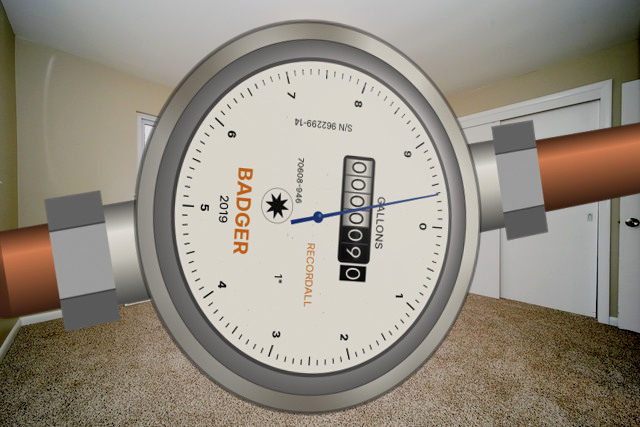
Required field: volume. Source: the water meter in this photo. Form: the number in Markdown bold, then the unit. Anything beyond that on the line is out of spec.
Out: **89.6** gal
